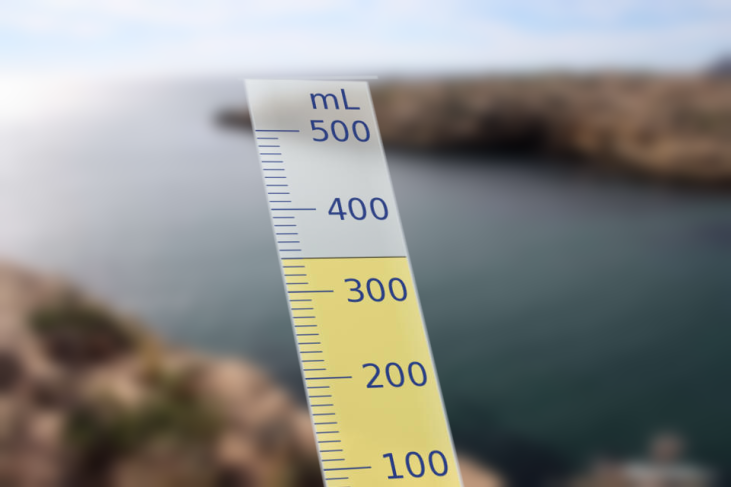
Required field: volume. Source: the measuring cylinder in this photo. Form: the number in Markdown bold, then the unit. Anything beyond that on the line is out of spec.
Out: **340** mL
